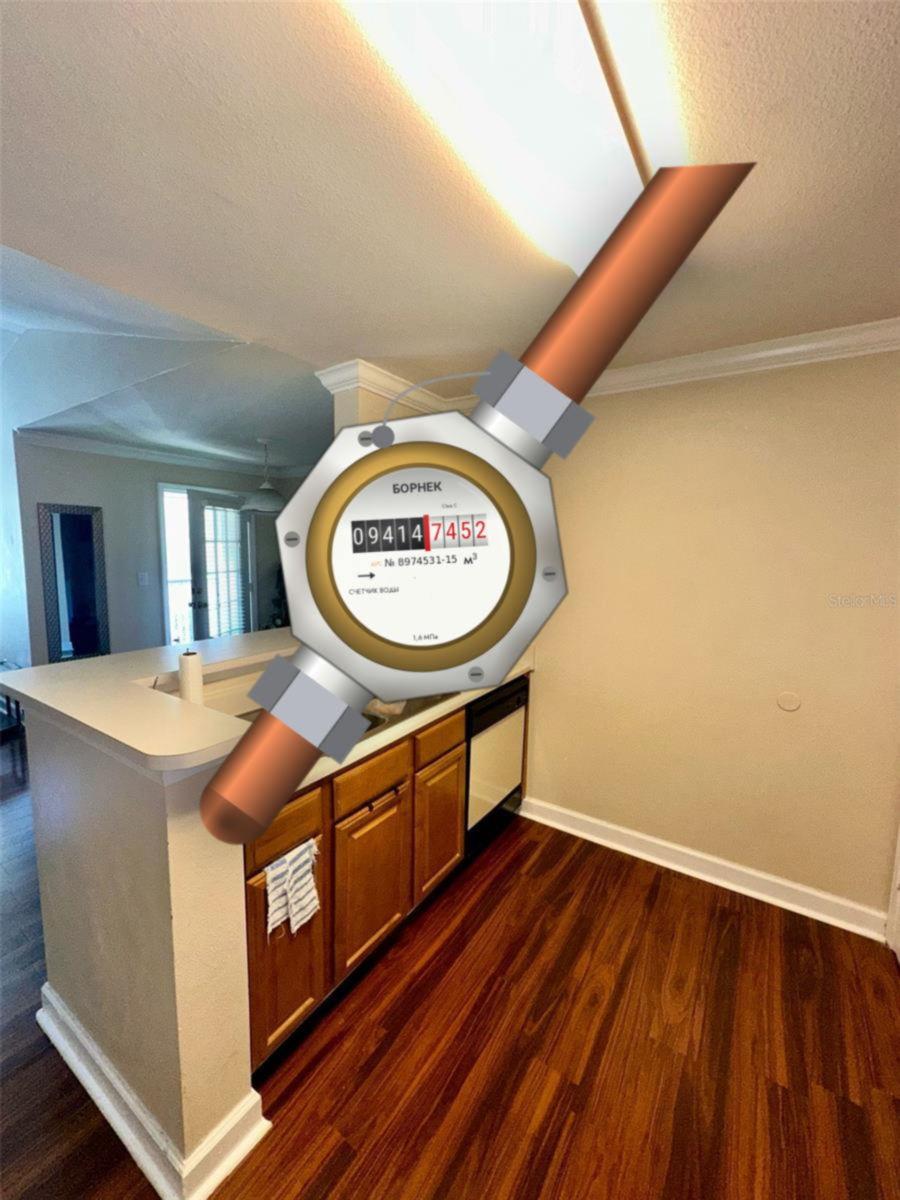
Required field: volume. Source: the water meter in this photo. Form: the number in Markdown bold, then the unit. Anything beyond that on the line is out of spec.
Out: **9414.7452** m³
